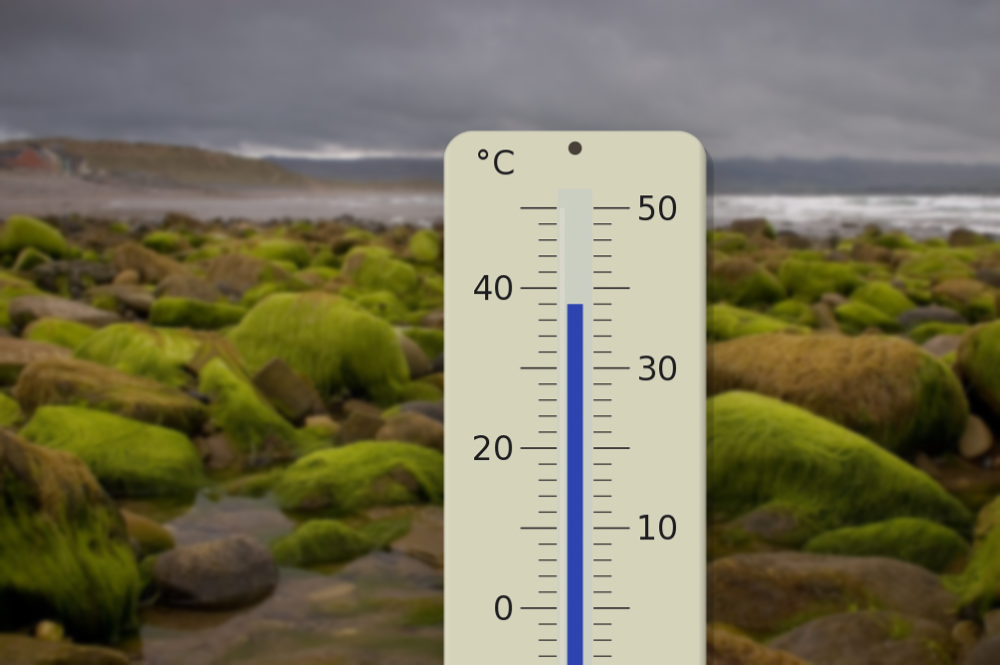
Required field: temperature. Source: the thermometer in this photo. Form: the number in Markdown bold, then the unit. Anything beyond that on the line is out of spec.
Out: **38** °C
